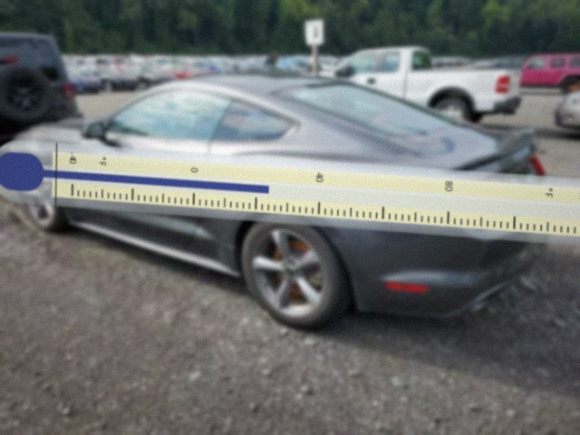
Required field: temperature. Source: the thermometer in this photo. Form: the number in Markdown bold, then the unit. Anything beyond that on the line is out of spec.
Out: **24** °F
